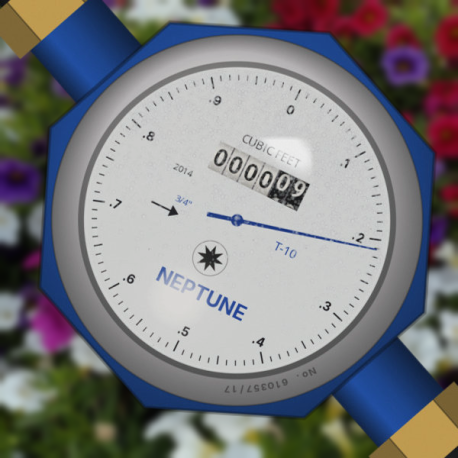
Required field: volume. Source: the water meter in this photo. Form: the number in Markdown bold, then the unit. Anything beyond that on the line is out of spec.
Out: **9.21** ft³
